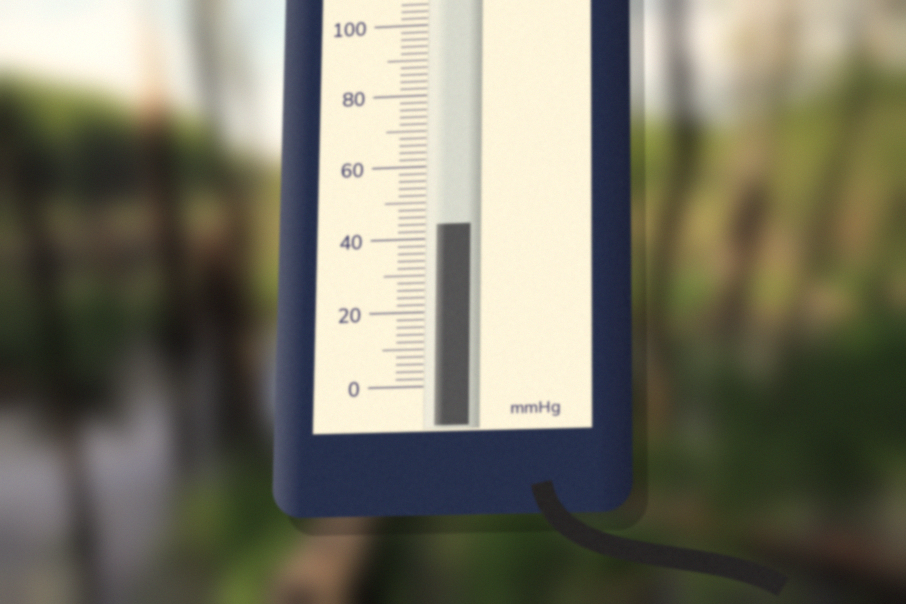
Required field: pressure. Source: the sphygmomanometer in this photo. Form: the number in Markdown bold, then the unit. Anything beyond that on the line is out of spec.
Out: **44** mmHg
